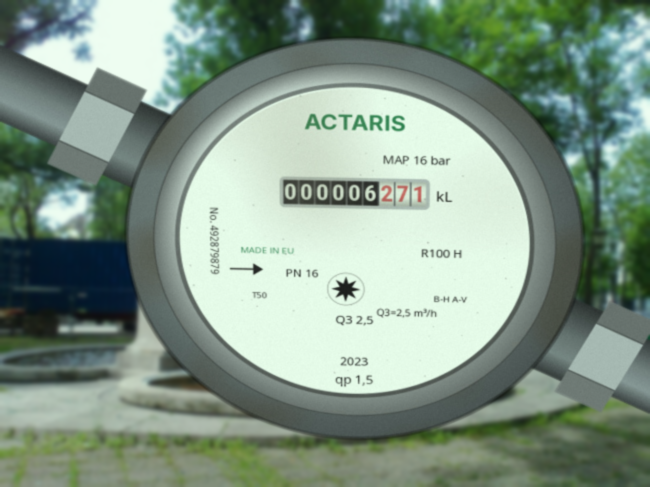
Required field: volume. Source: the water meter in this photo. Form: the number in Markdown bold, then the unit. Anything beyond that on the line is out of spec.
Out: **6.271** kL
